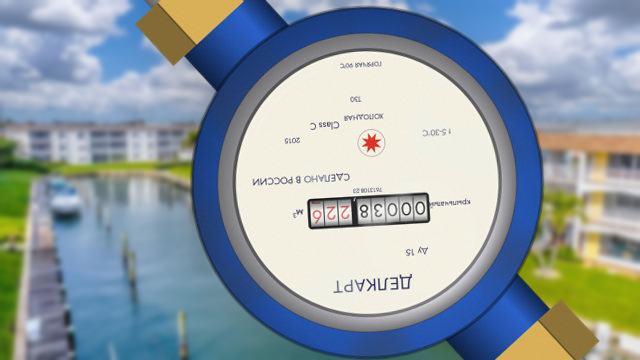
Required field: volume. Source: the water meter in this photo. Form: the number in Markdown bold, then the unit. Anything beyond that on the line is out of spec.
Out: **38.226** m³
